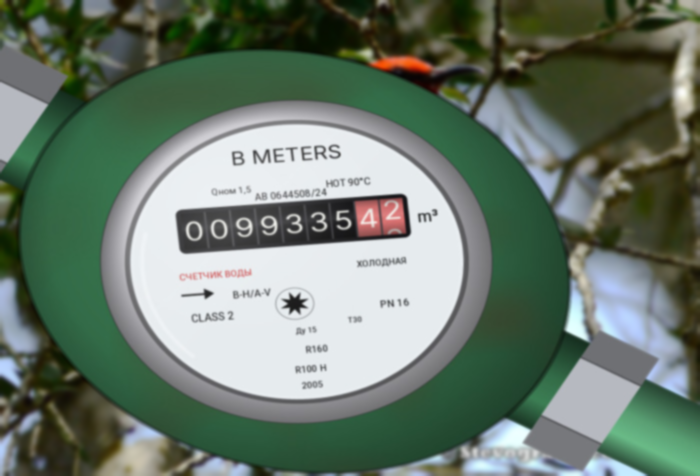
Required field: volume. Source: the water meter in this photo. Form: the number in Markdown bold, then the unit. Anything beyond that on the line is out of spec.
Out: **99335.42** m³
